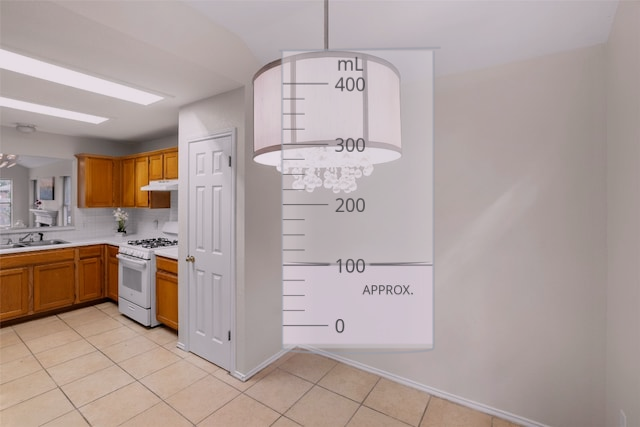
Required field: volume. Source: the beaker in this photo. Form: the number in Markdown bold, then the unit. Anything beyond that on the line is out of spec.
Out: **100** mL
